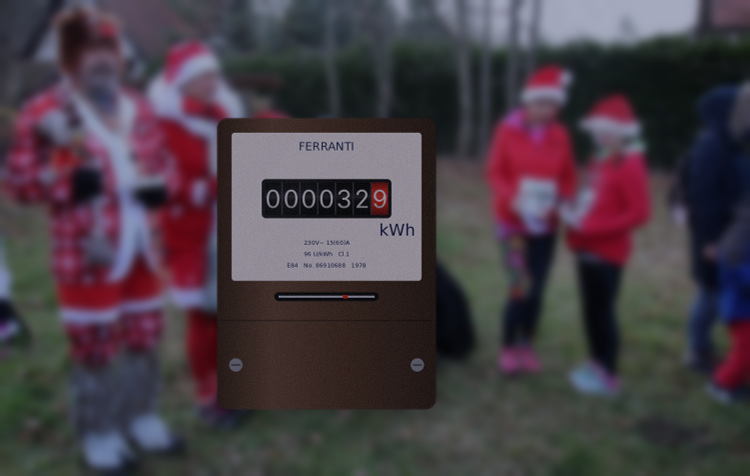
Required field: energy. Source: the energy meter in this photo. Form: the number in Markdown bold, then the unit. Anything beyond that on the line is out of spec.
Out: **32.9** kWh
